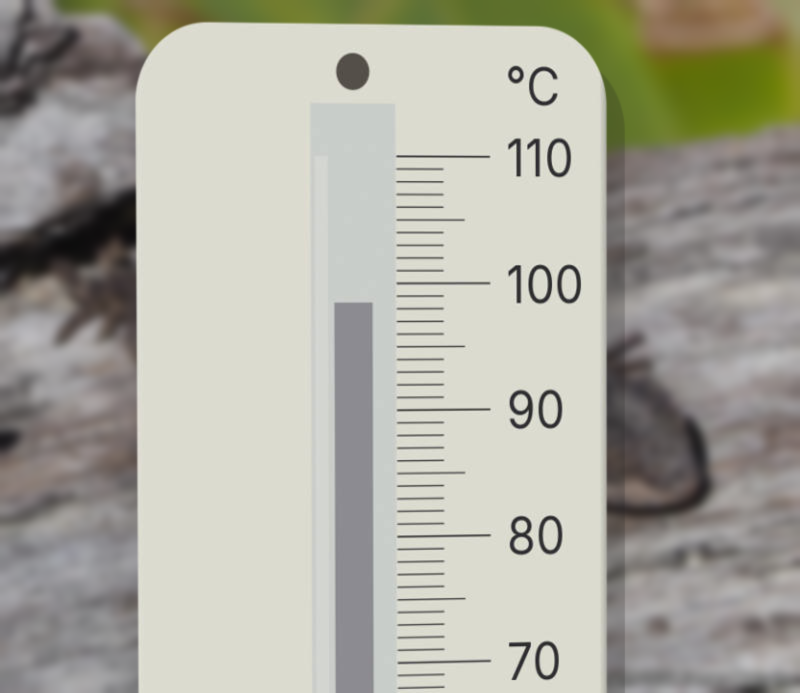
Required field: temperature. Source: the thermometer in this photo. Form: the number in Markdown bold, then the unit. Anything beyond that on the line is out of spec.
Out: **98.5** °C
